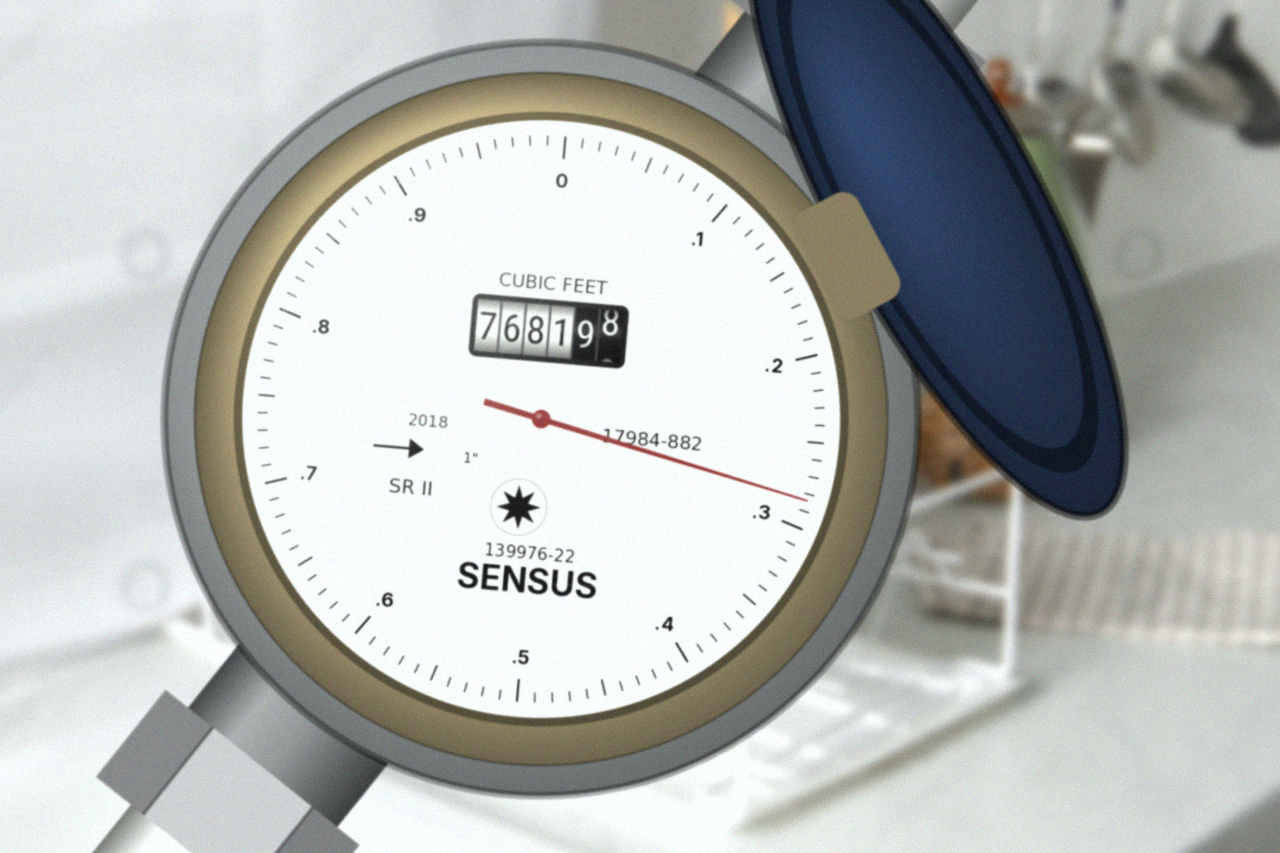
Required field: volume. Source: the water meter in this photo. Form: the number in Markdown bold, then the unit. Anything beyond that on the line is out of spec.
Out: **768198.28** ft³
